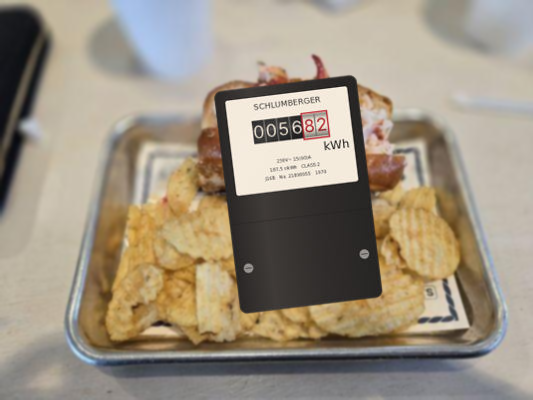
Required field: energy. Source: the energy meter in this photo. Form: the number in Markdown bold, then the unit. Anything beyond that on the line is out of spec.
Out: **56.82** kWh
